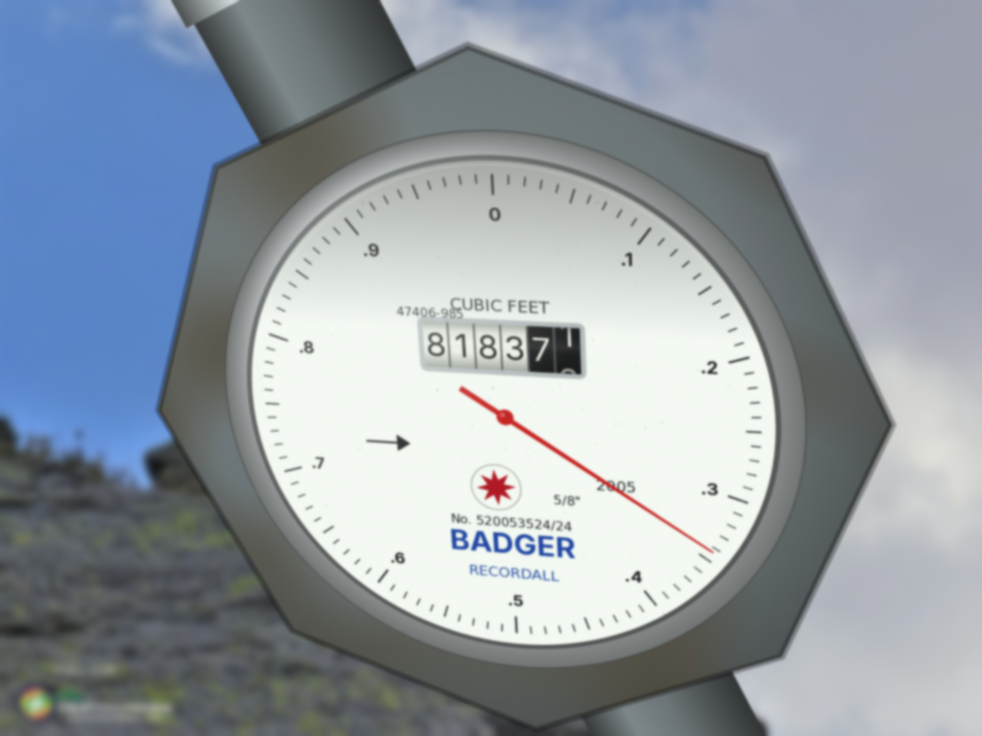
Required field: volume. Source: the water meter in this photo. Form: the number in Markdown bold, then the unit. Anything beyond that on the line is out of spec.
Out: **818371.34** ft³
